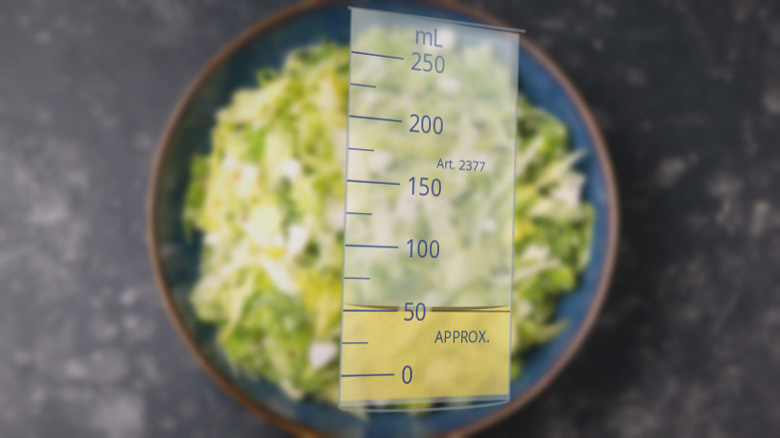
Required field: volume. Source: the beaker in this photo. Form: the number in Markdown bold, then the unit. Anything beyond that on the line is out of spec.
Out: **50** mL
